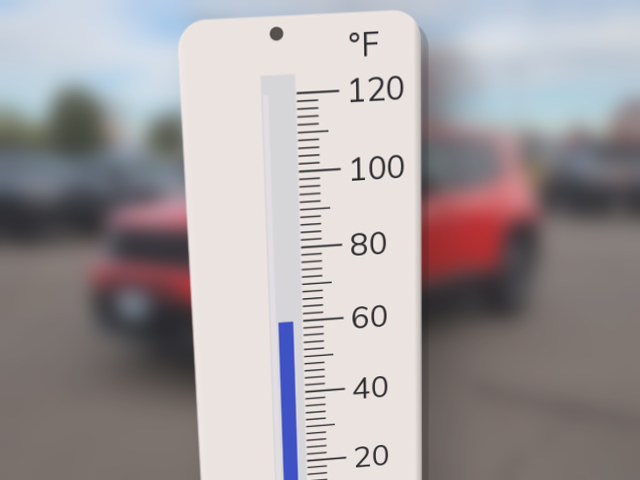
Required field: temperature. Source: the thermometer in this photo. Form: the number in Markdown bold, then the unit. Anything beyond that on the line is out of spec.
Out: **60** °F
